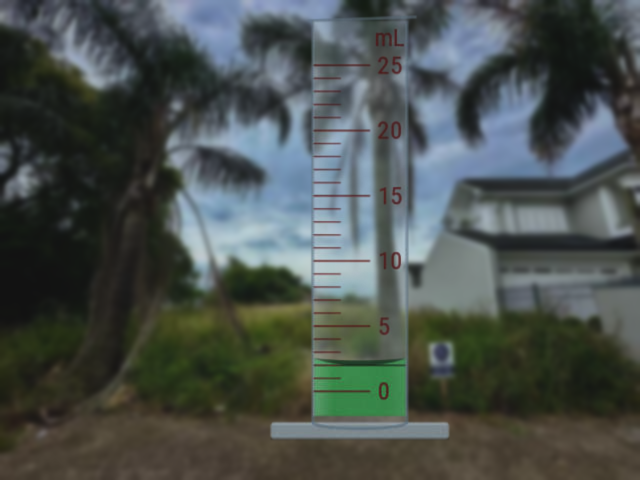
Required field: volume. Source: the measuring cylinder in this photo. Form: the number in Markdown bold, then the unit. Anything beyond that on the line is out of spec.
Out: **2** mL
